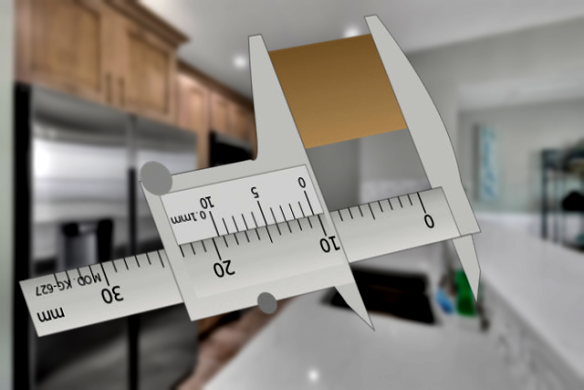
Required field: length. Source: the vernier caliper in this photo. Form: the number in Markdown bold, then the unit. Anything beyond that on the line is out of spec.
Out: **10.4** mm
